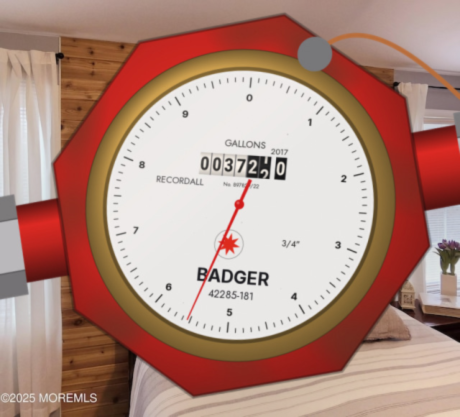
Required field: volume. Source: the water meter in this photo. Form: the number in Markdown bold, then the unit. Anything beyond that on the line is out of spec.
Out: **37215.5** gal
